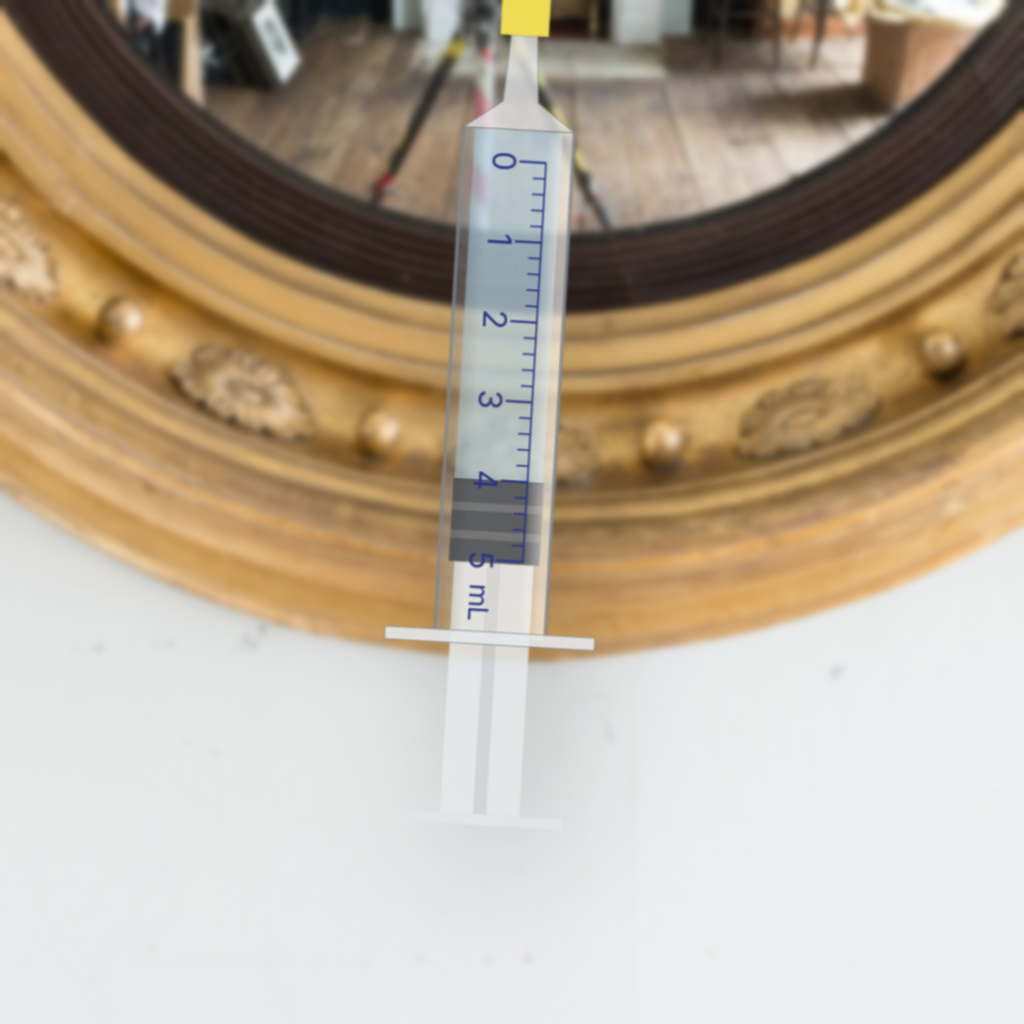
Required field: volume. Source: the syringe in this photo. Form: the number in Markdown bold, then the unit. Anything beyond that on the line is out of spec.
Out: **4** mL
